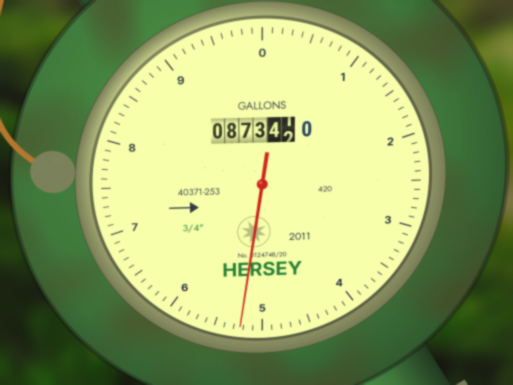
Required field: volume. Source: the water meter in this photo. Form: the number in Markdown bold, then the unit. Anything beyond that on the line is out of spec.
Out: **873415.2** gal
